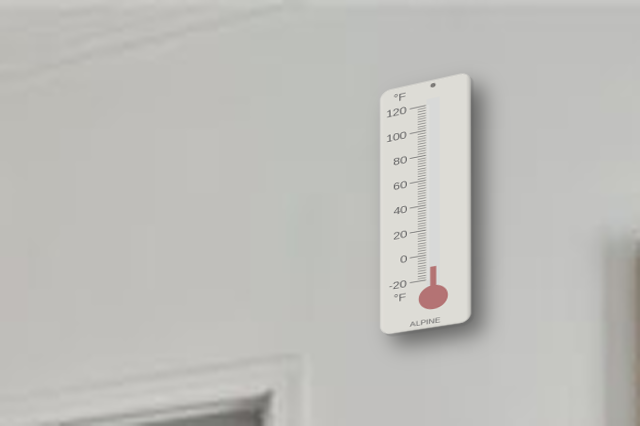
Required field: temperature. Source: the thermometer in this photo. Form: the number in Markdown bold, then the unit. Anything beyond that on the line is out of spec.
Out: **-10** °F
